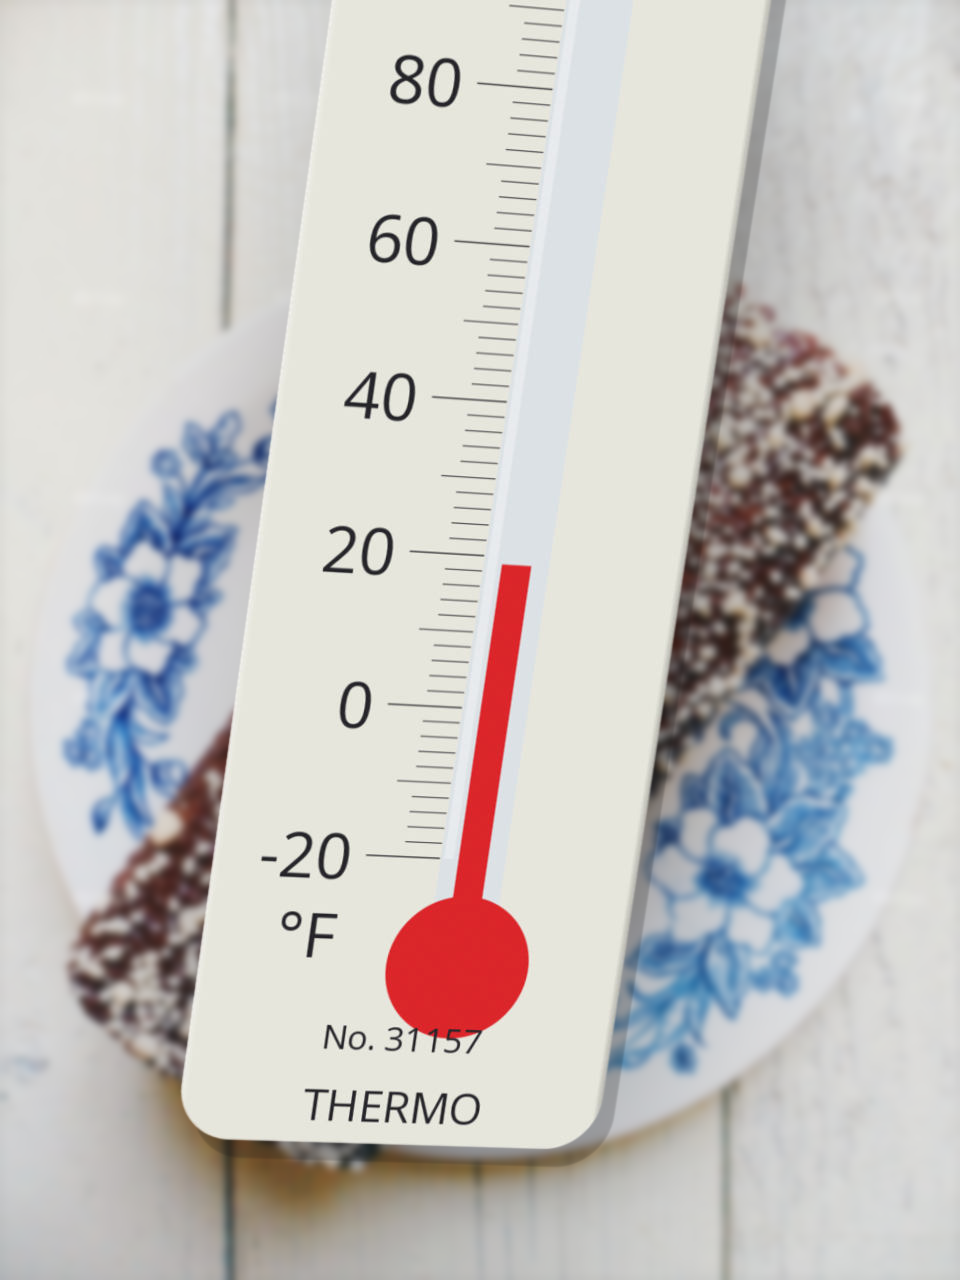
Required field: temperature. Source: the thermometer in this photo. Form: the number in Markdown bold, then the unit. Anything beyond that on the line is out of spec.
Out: **19** °F
